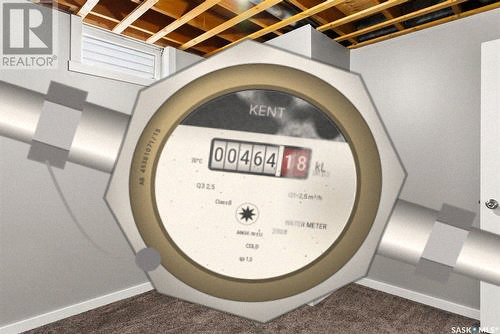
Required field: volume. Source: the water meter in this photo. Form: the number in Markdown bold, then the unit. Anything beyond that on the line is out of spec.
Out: **464.18** kL
